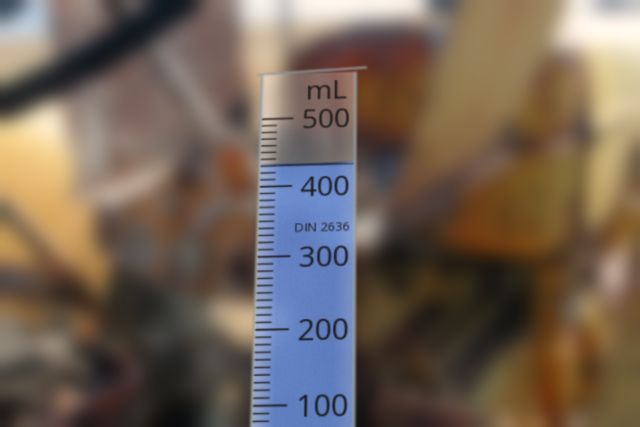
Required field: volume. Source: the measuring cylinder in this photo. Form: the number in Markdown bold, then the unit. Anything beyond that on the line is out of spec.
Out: **430** mL
